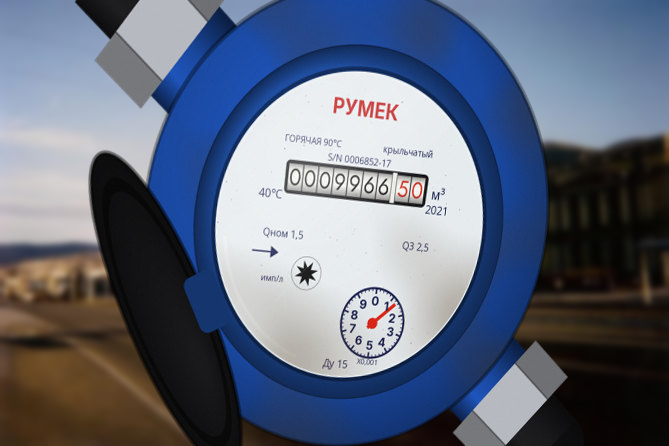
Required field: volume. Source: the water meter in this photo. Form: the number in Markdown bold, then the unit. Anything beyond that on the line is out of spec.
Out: **9966.501** m³
